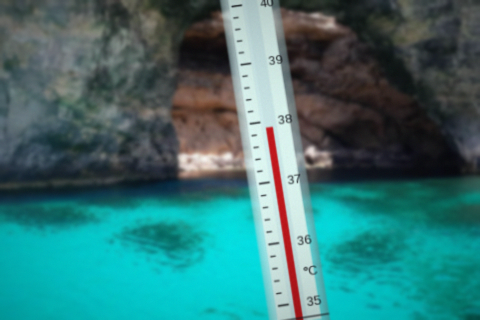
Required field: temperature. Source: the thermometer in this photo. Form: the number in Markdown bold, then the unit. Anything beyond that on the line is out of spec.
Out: **37.9** °C
